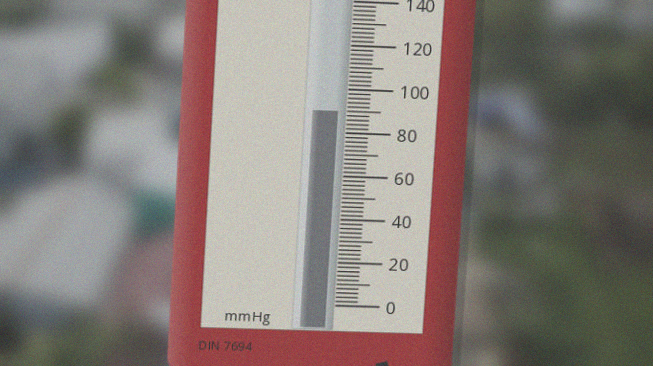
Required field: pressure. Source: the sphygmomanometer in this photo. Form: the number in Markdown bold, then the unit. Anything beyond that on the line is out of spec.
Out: **90** mmHg
